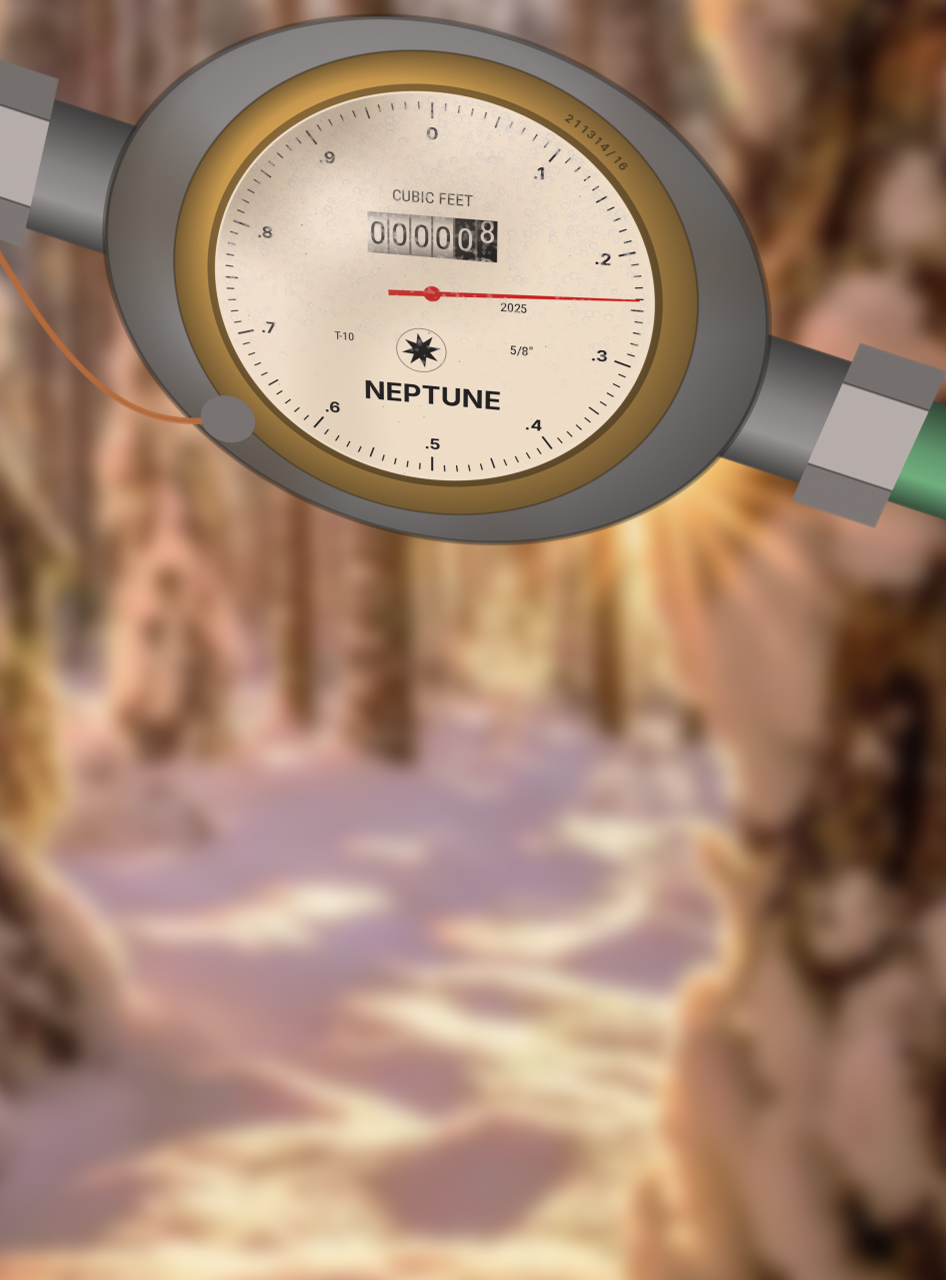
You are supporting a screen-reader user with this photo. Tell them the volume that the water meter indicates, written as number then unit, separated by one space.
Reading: 8.24 ft³
